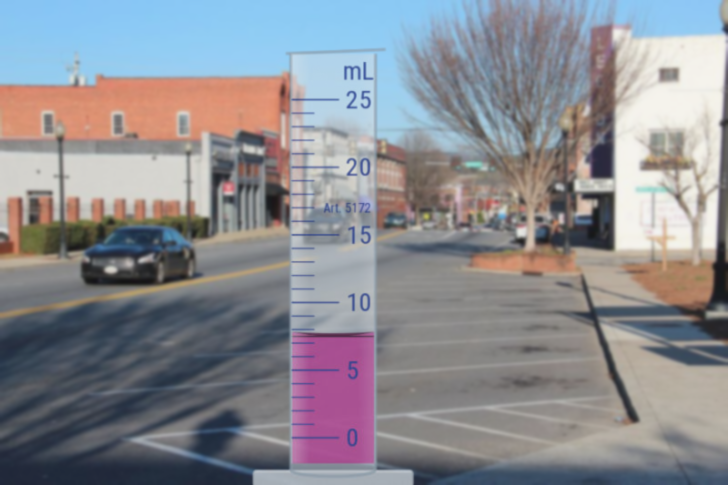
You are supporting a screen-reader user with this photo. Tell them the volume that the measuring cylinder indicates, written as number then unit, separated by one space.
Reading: 7.5 mL
